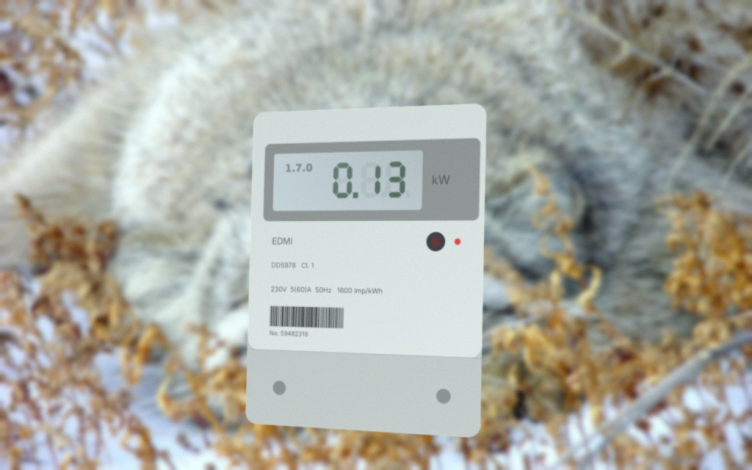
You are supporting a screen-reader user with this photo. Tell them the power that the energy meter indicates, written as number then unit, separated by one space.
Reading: 0.13 kW
